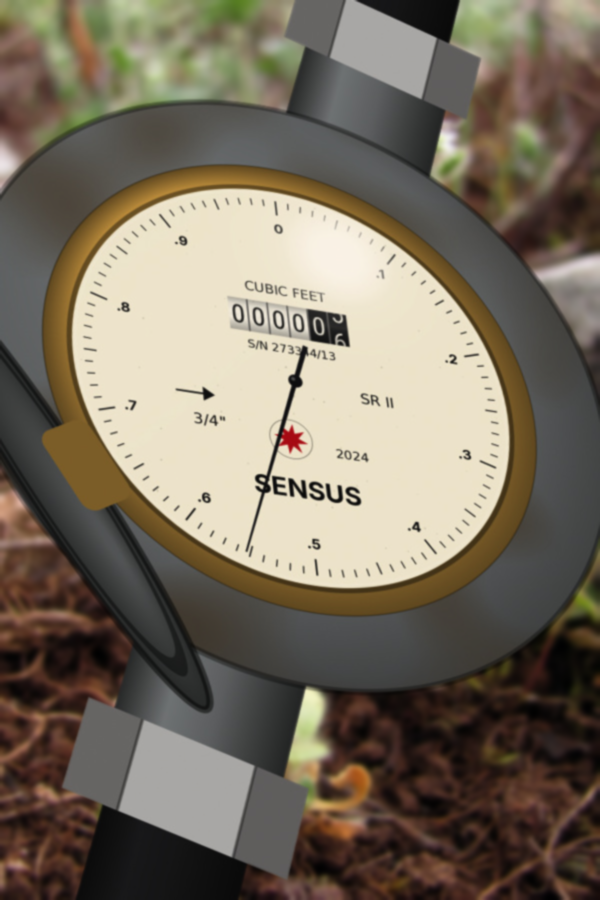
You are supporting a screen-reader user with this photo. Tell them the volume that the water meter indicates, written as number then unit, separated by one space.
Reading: 5.55 ft³
